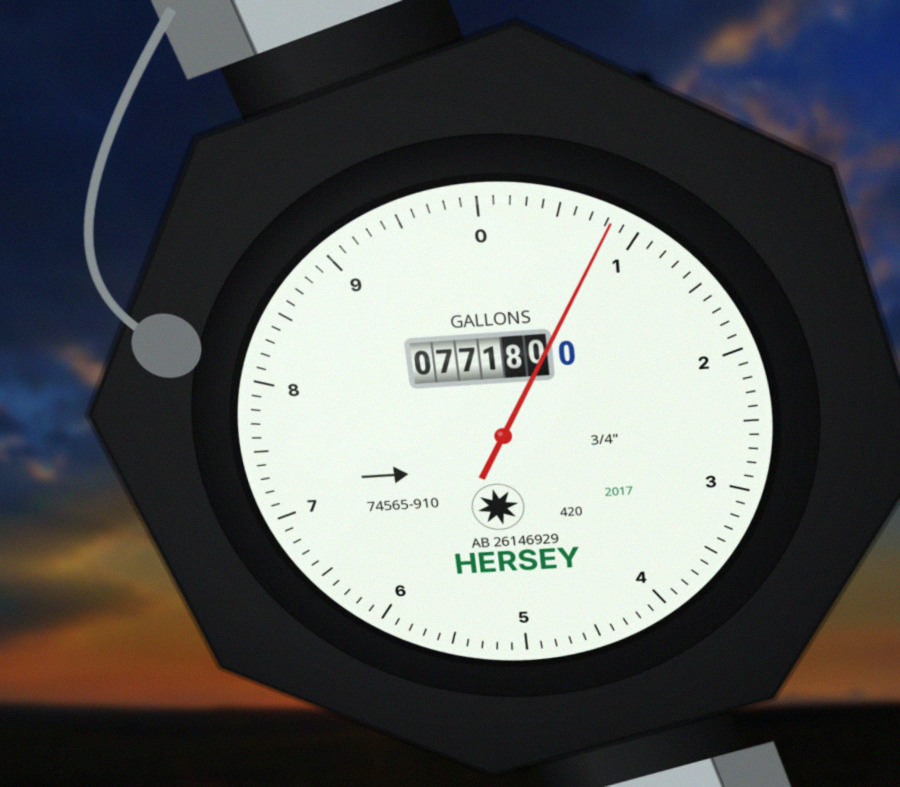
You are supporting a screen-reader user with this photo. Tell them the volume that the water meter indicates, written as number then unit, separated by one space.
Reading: 771800.8 gal
